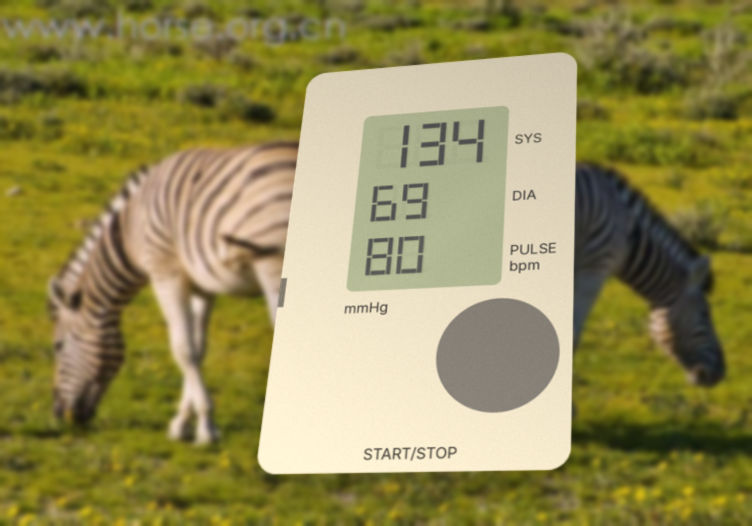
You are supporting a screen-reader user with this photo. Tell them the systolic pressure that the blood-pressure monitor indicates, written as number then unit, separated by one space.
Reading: 134 mmHg
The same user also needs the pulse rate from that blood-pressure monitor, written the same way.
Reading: 80 bpm
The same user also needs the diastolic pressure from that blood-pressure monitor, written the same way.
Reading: 69 mmHg
